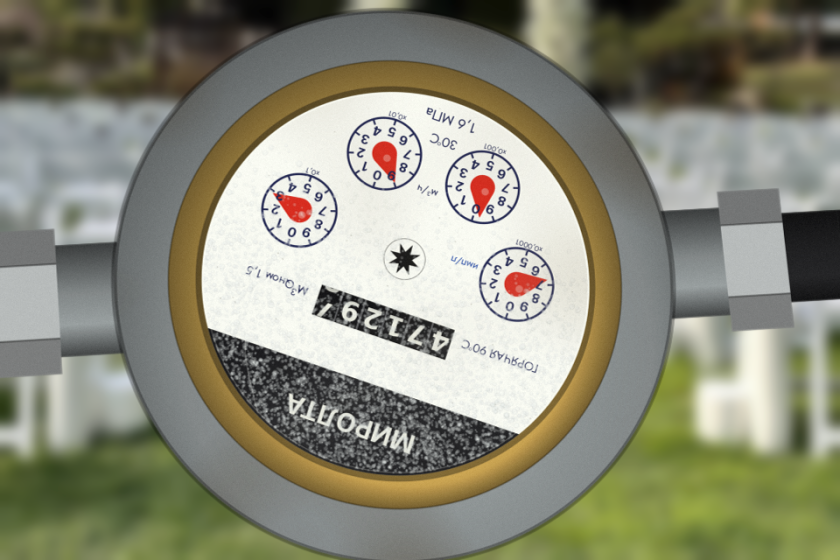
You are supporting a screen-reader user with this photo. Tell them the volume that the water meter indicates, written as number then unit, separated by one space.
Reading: 471297.2896 m³
